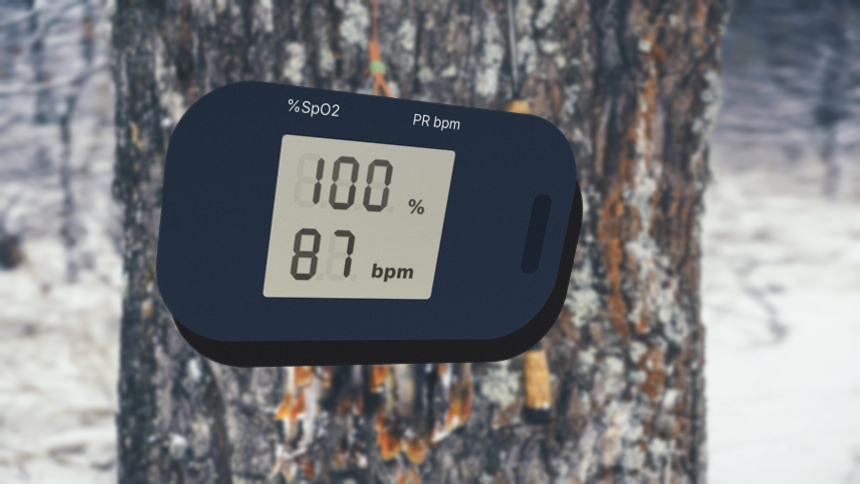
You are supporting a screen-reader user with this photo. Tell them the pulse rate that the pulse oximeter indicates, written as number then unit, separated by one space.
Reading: 87 bpm
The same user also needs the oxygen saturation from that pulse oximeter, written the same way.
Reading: 100 %
